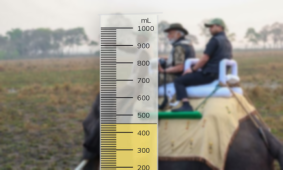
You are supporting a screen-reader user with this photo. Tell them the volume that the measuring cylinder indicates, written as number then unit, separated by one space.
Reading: 450 mL
